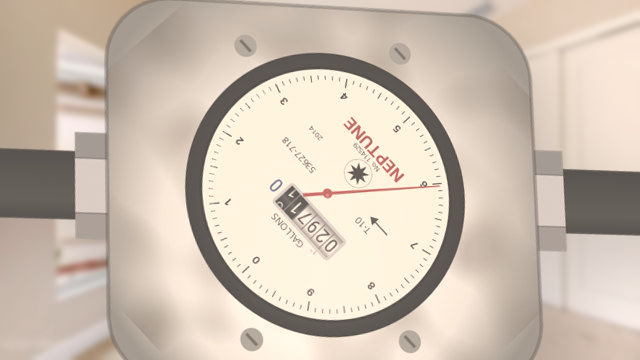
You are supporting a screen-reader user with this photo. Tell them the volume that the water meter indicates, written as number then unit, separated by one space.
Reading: 297106.0 gal
